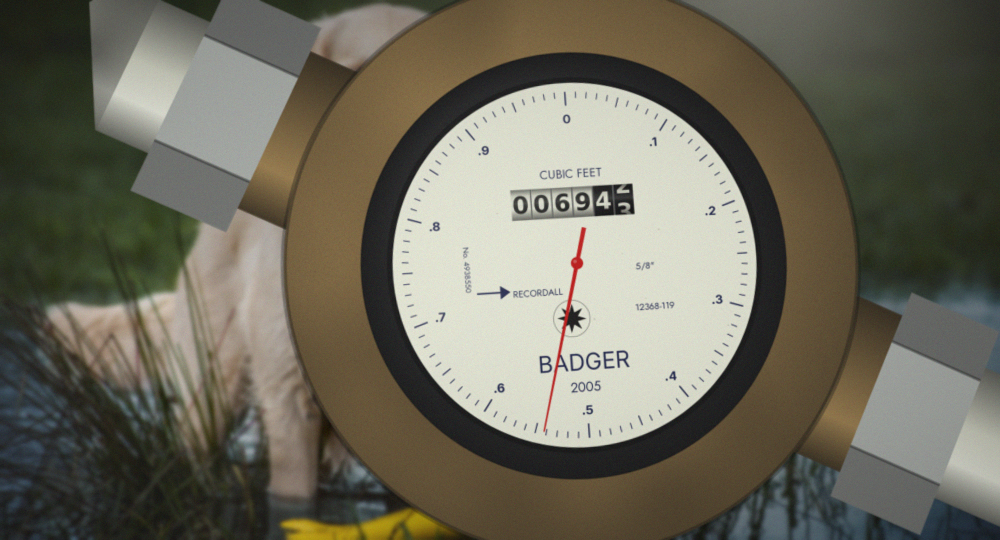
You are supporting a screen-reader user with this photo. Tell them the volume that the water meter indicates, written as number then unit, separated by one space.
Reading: 6942.54 ft³
